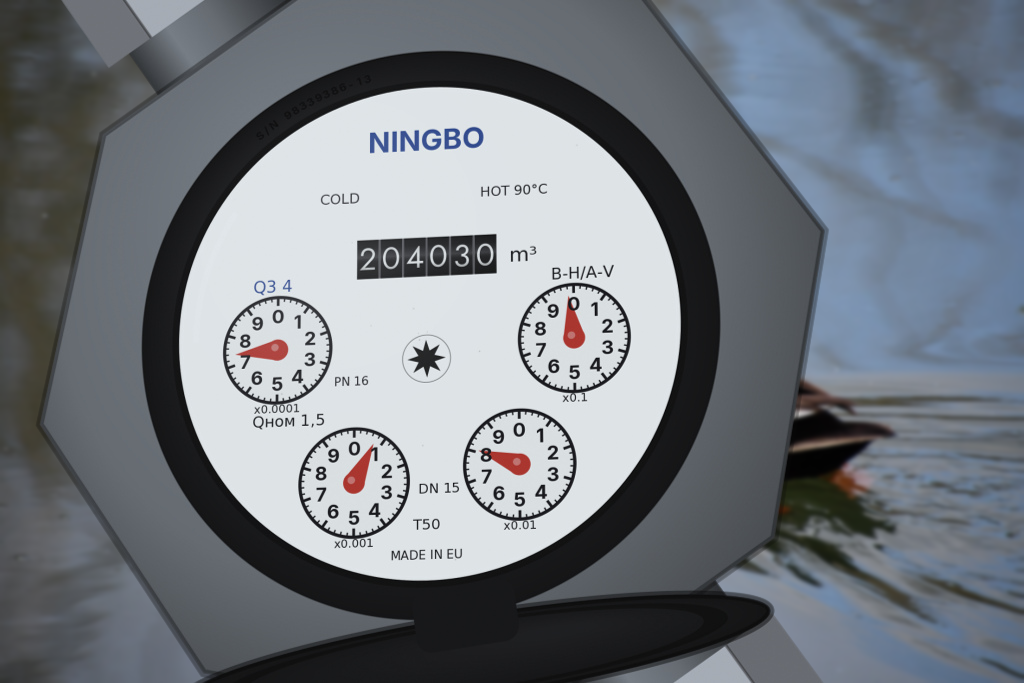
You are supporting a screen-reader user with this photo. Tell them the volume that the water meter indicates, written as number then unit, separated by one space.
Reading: 204029.9807 m³
